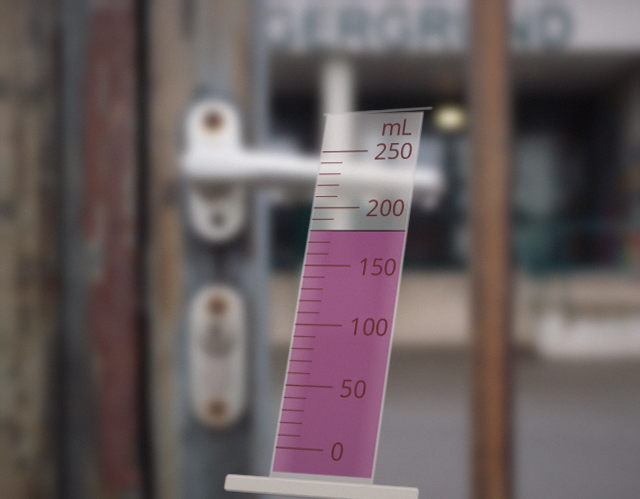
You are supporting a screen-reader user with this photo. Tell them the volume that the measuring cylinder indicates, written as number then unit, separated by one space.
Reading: 180 mL
